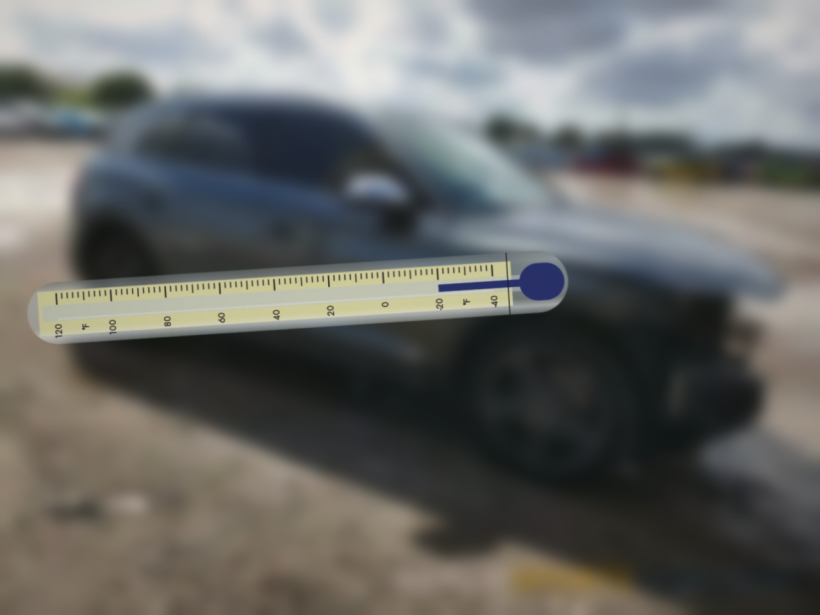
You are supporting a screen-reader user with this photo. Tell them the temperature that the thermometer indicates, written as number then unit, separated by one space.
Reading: -20 °F
